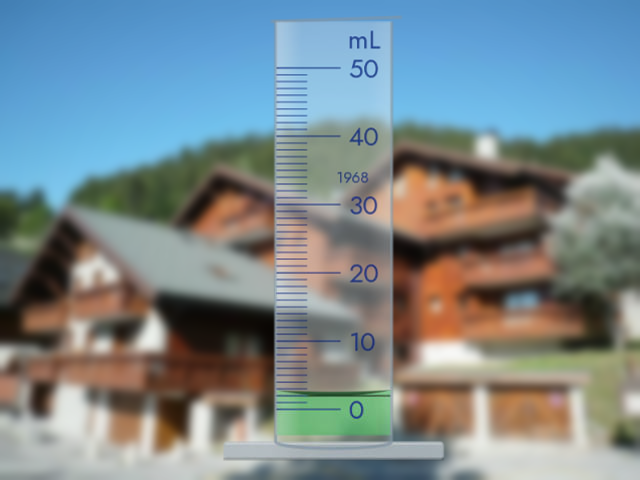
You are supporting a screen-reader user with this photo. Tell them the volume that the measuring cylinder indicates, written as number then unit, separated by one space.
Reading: 2 mL
